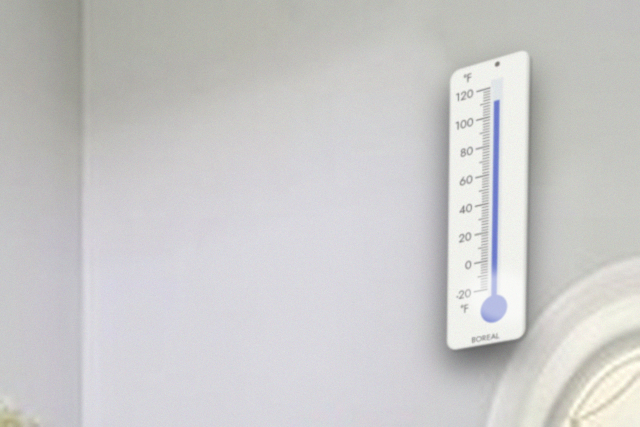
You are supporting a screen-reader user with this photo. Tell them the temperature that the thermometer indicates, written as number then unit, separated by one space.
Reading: 110 °F
